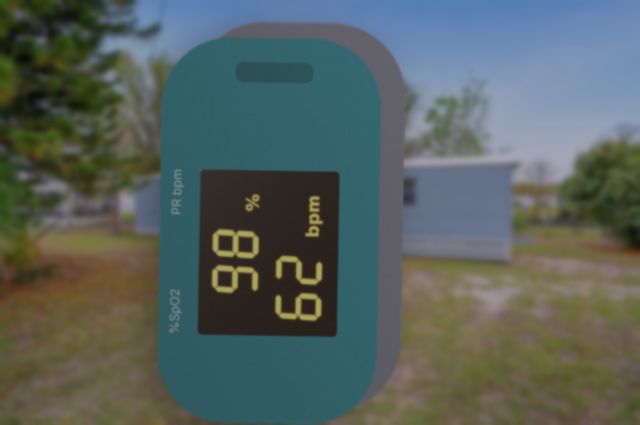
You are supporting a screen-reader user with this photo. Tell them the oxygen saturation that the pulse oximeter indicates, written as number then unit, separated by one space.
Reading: 98 %
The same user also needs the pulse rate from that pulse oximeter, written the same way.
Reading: 62 bpm
